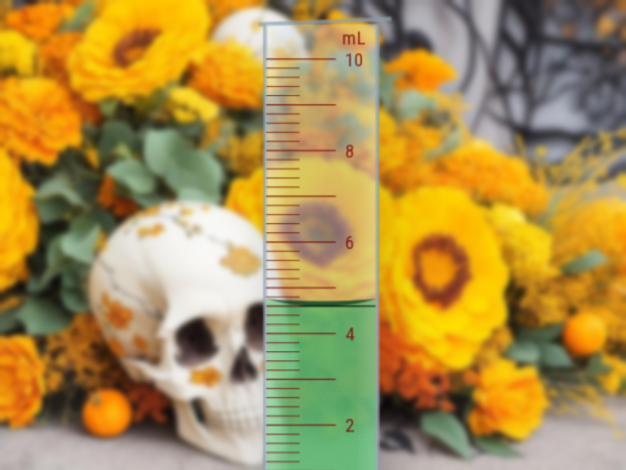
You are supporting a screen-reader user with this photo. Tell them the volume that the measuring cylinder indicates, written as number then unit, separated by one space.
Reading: 4.6 mL
